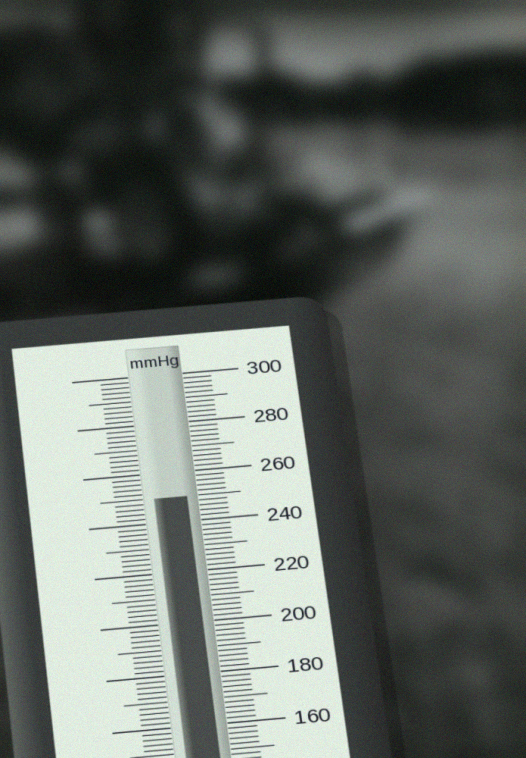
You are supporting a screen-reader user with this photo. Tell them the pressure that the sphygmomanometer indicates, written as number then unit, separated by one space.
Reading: 250 mmHg
